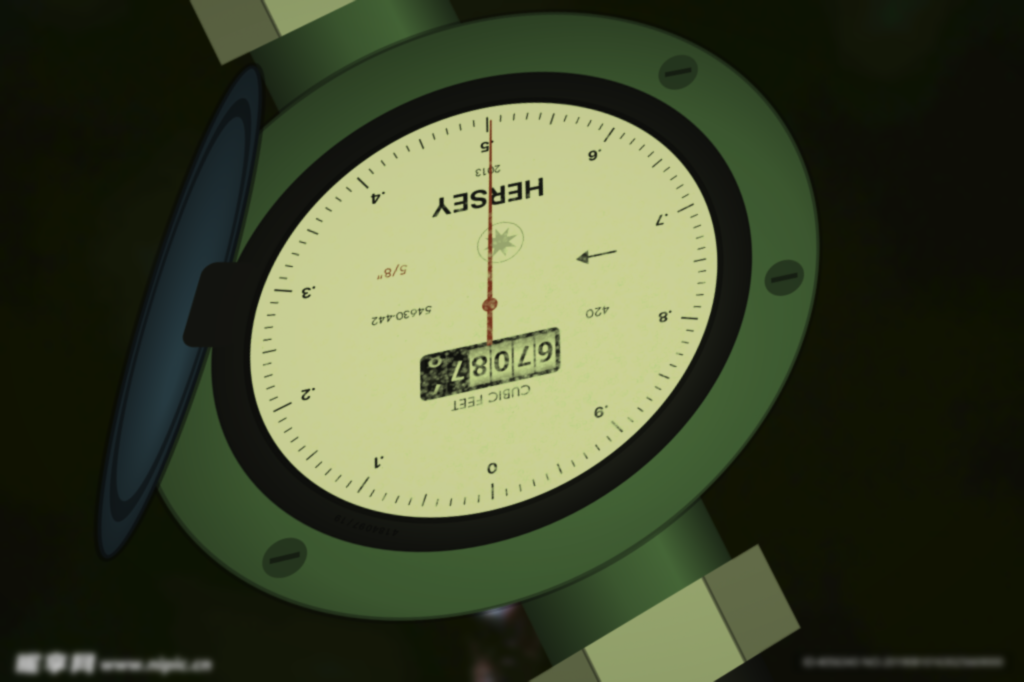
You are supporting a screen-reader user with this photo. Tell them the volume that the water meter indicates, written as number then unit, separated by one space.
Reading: 670877.50 ft³
